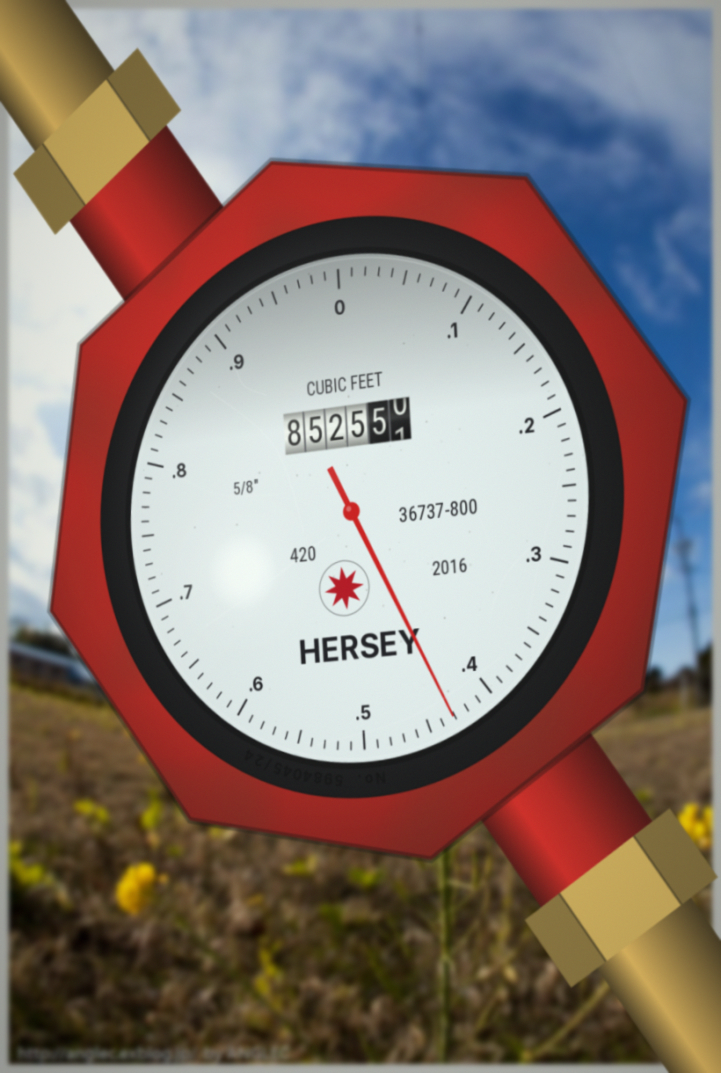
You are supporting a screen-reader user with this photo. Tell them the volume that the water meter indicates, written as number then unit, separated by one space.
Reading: 852550.43 ft³
